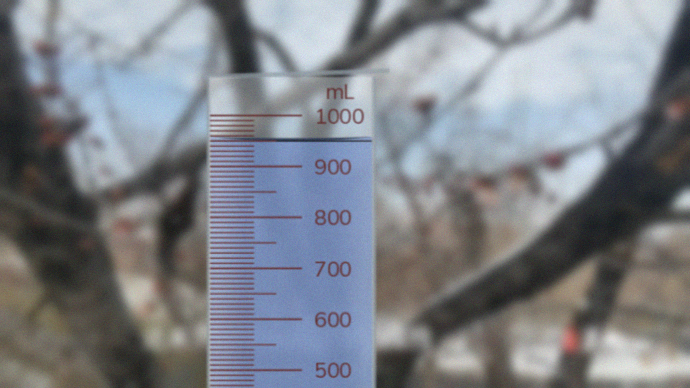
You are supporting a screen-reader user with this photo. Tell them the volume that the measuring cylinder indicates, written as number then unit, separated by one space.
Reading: 950 mL
